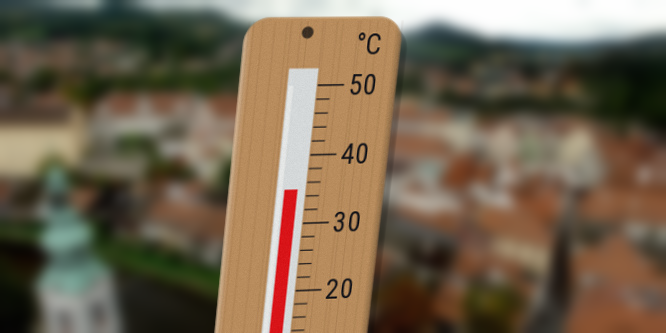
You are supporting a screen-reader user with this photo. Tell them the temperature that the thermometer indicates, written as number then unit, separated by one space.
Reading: 35 °C
